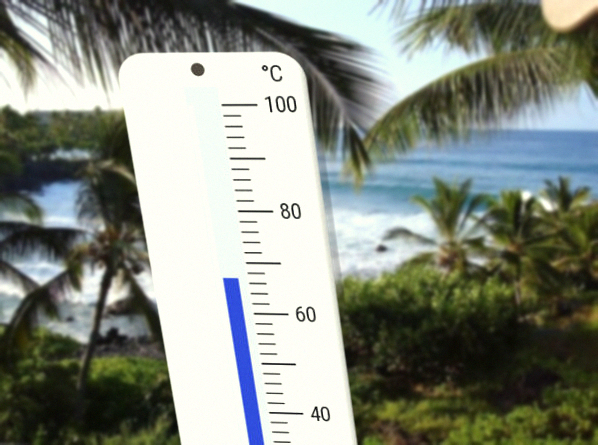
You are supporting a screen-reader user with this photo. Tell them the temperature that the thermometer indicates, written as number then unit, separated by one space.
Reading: 67 °C
